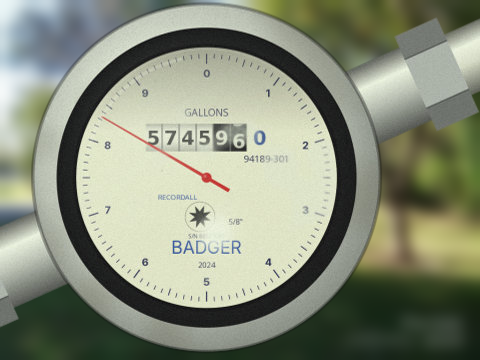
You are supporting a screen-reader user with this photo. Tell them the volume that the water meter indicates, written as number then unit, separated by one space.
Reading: 5745958.3 gal
